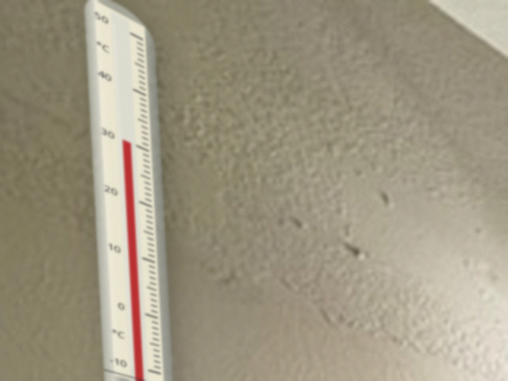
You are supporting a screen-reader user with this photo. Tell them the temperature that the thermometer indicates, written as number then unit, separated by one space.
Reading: 30 °C
